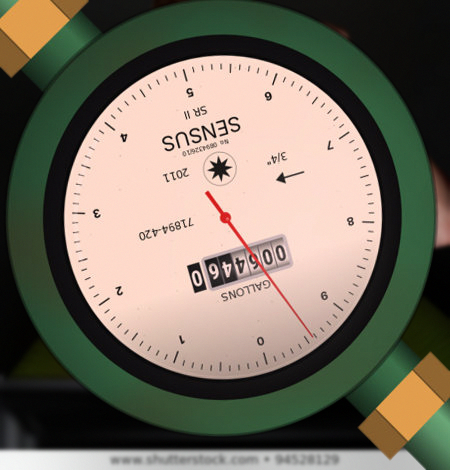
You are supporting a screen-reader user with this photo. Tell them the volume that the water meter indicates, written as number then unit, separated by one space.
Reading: 64459.4 gal
